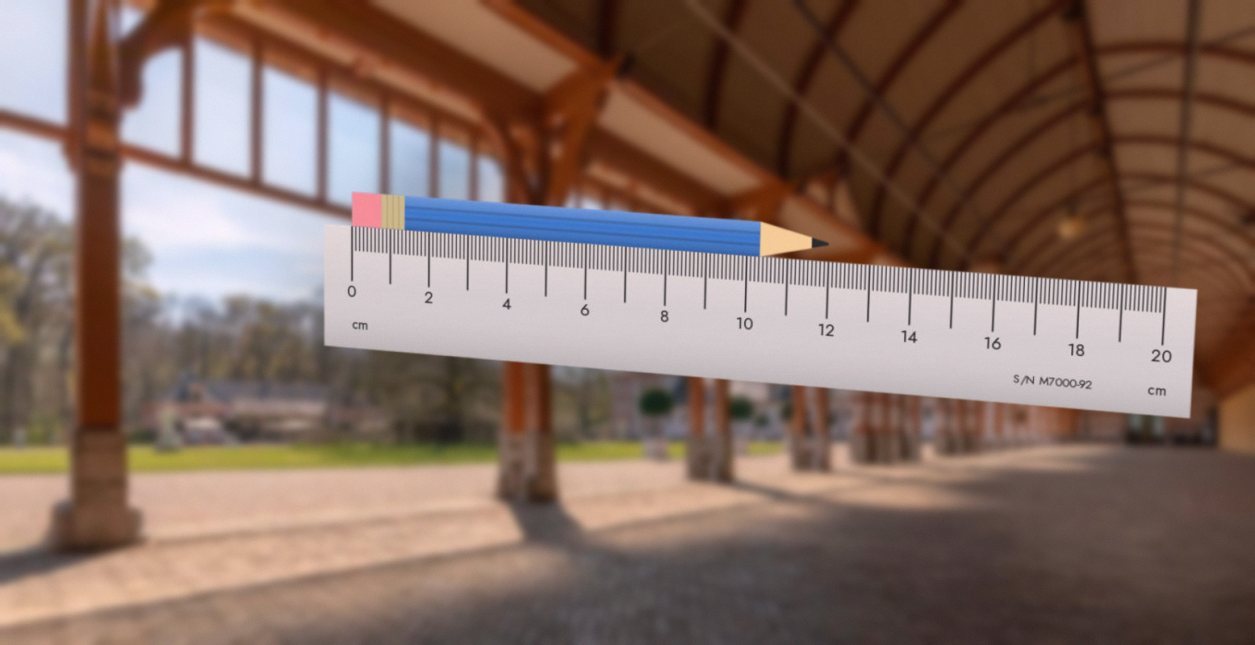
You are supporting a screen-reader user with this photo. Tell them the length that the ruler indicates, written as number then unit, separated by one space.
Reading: 12 cm
